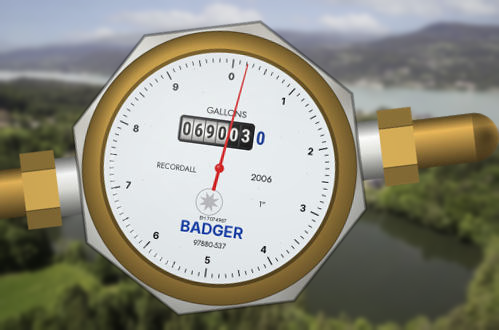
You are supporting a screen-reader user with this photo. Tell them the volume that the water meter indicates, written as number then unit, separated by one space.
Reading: 690030.2 gal
